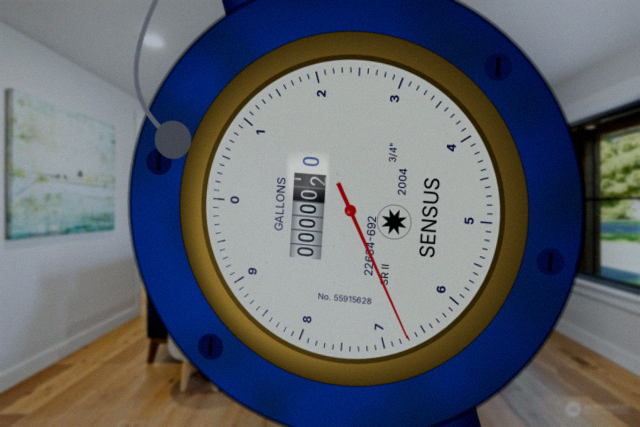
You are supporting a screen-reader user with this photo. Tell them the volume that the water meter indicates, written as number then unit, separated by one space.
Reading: 16.7 gal
